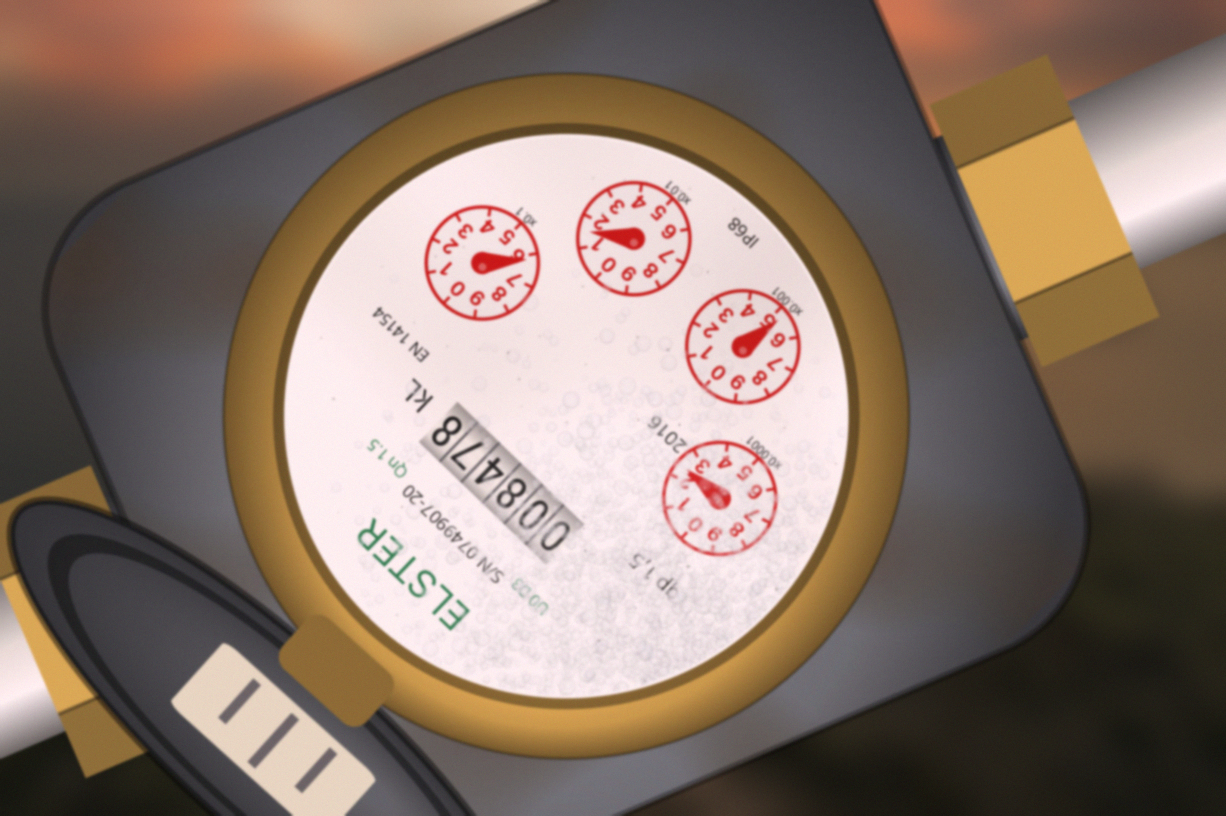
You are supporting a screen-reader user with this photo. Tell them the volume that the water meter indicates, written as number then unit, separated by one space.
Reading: 8478.6152 kL
